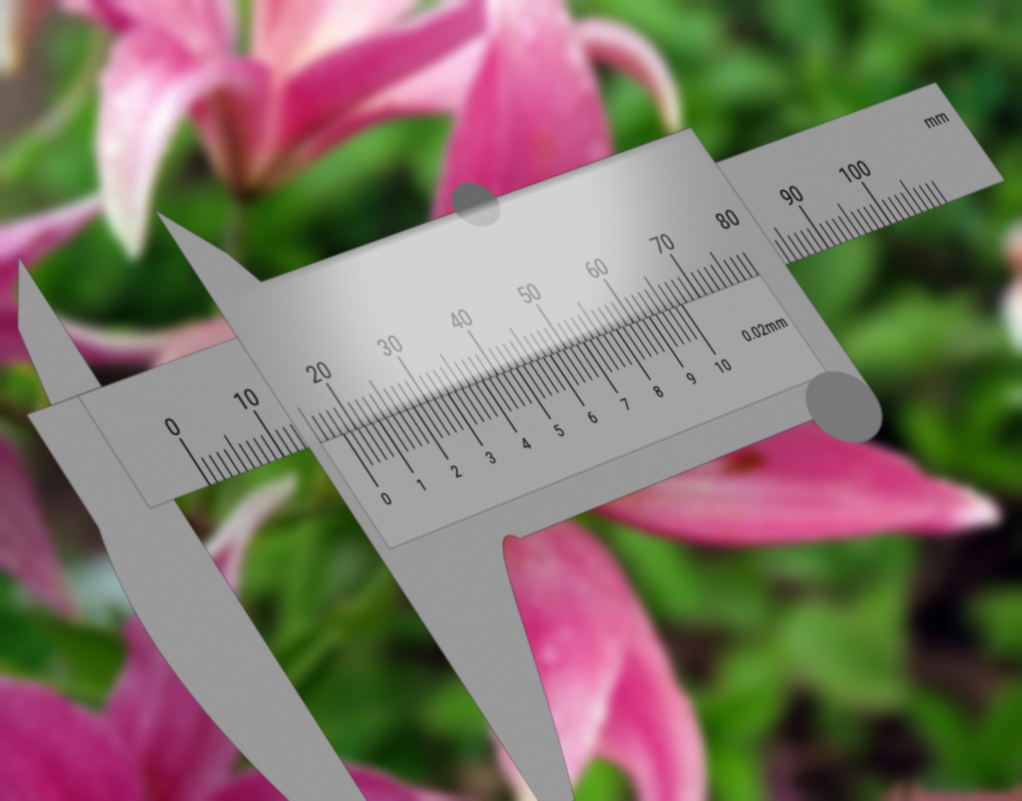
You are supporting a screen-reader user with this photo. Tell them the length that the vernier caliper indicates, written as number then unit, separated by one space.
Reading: 18.2 mm
